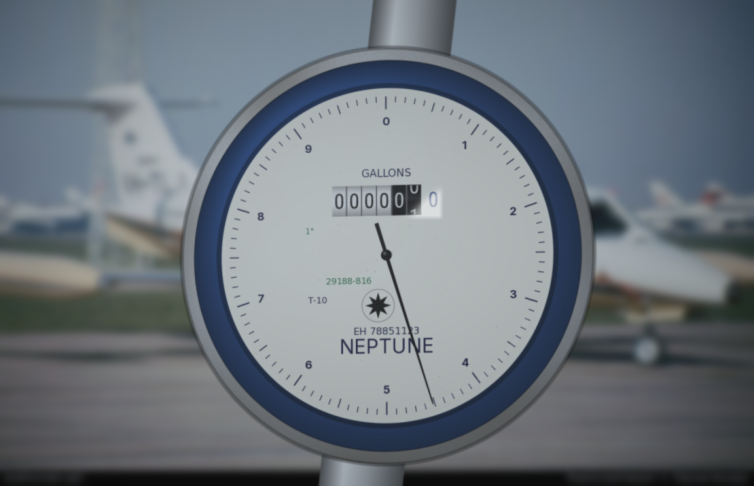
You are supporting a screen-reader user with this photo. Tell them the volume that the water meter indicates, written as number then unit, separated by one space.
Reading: 4.5 gal
